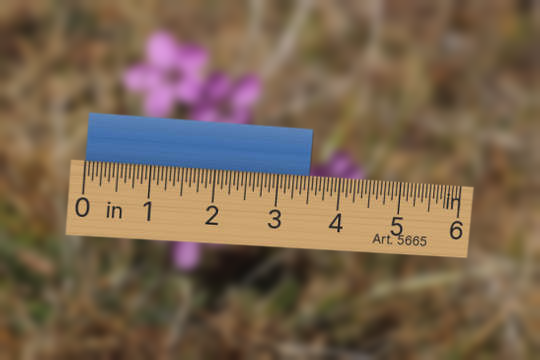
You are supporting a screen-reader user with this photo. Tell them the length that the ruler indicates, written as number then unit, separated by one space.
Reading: 3.5 in
